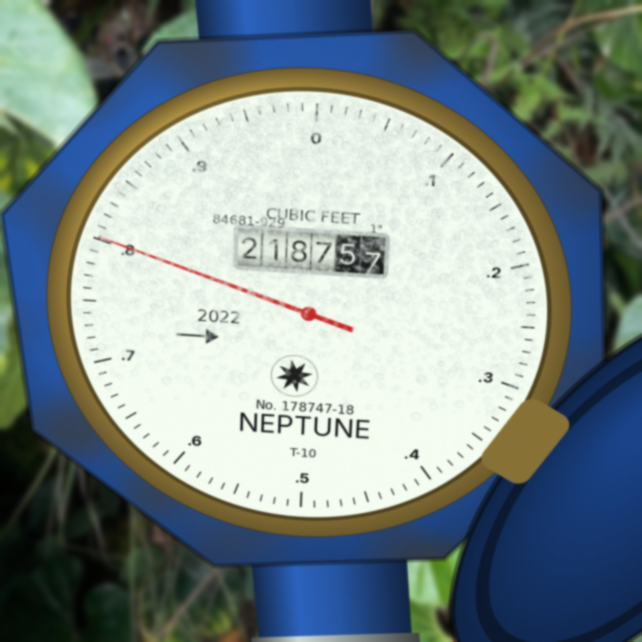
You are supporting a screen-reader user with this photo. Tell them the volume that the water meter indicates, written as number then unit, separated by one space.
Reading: 218756.80 ft³
